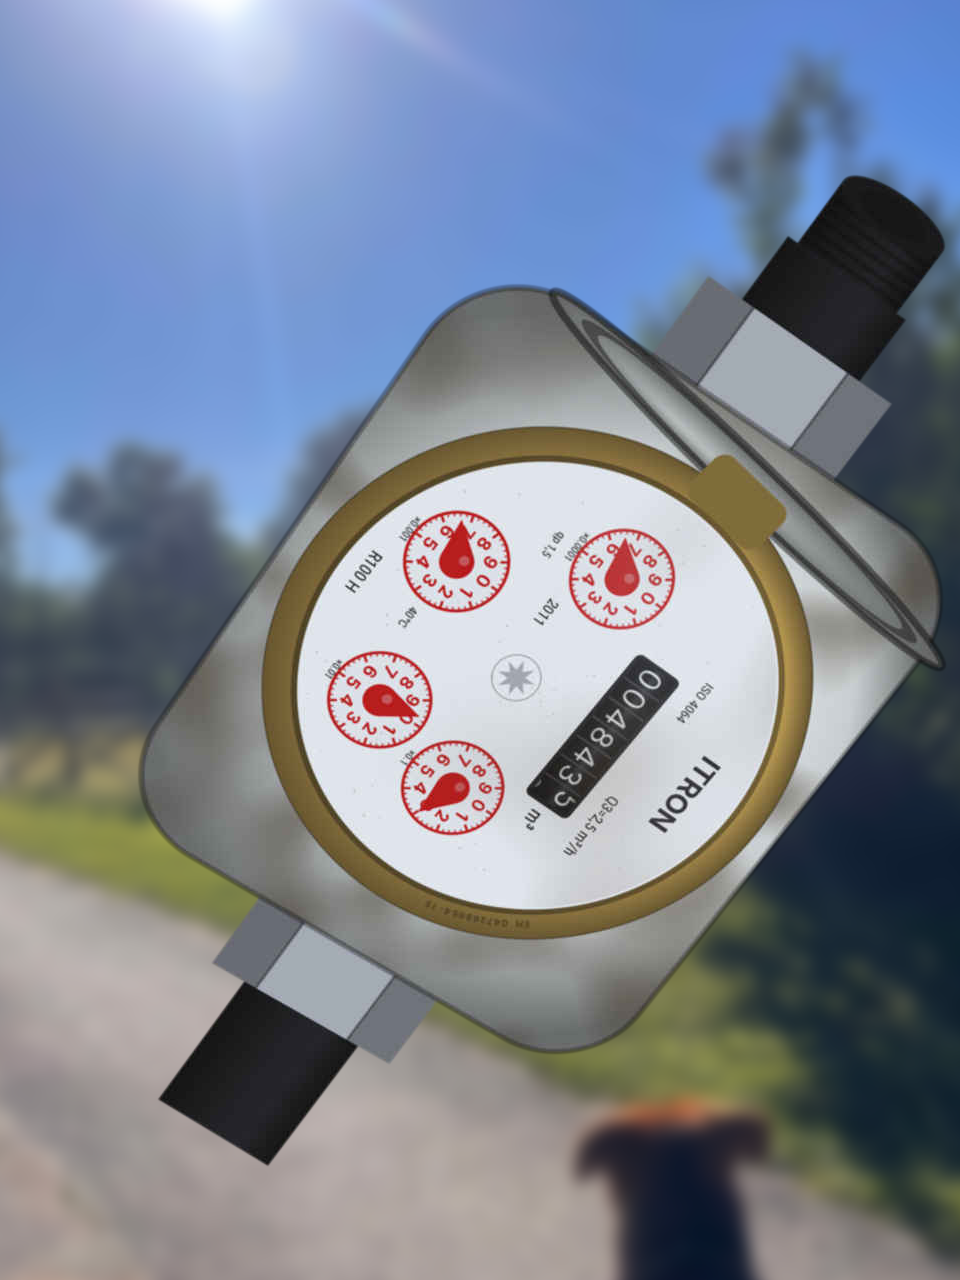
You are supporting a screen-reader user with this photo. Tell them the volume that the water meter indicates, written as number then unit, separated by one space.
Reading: 48435.2966 m³
